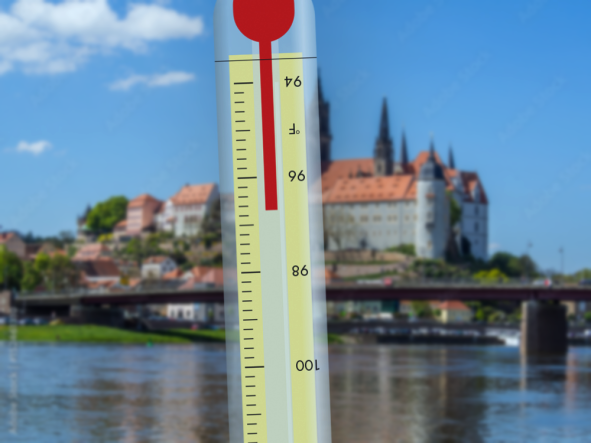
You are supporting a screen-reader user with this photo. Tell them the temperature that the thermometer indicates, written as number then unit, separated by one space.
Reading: 96.7 °F
